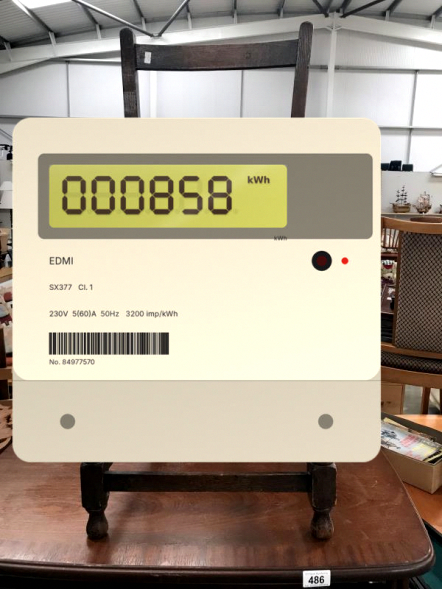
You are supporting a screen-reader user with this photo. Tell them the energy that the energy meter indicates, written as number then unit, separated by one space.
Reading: 858 kWh
